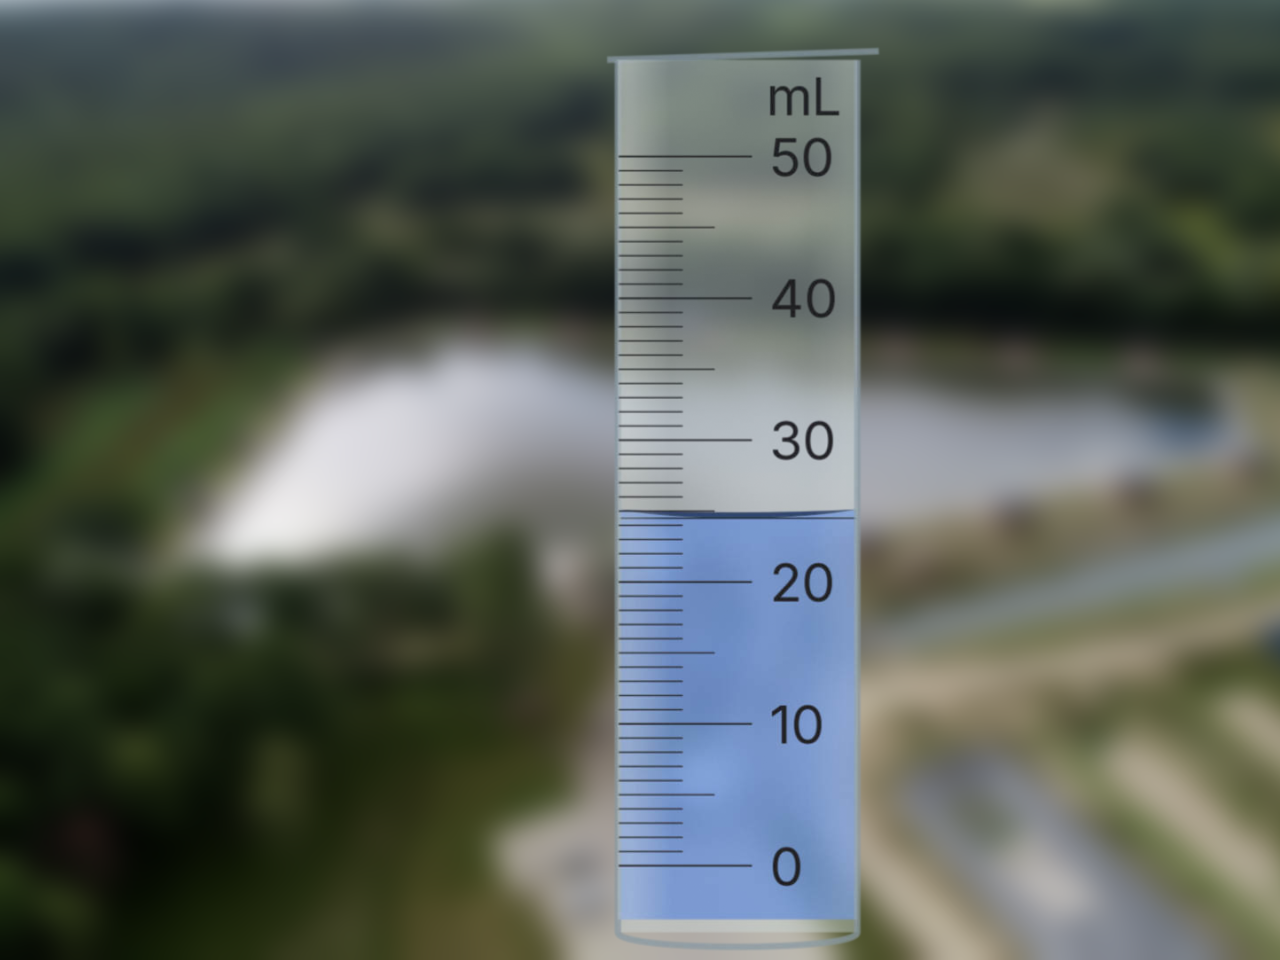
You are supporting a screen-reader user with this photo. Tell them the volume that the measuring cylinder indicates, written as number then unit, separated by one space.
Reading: 24.5 mL
